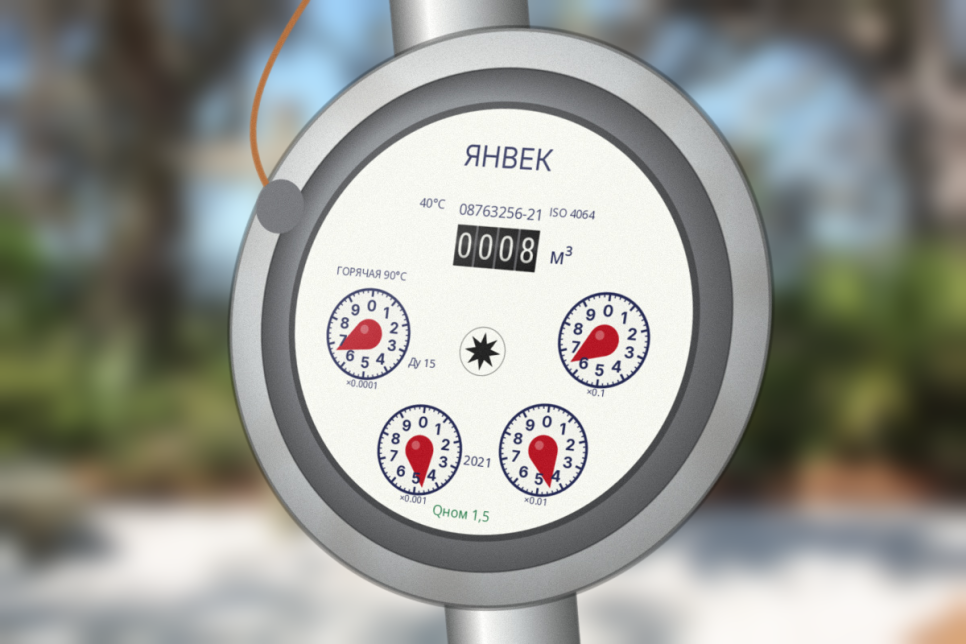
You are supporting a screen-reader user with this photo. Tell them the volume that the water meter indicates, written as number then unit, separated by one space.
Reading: 8.6446 m³
